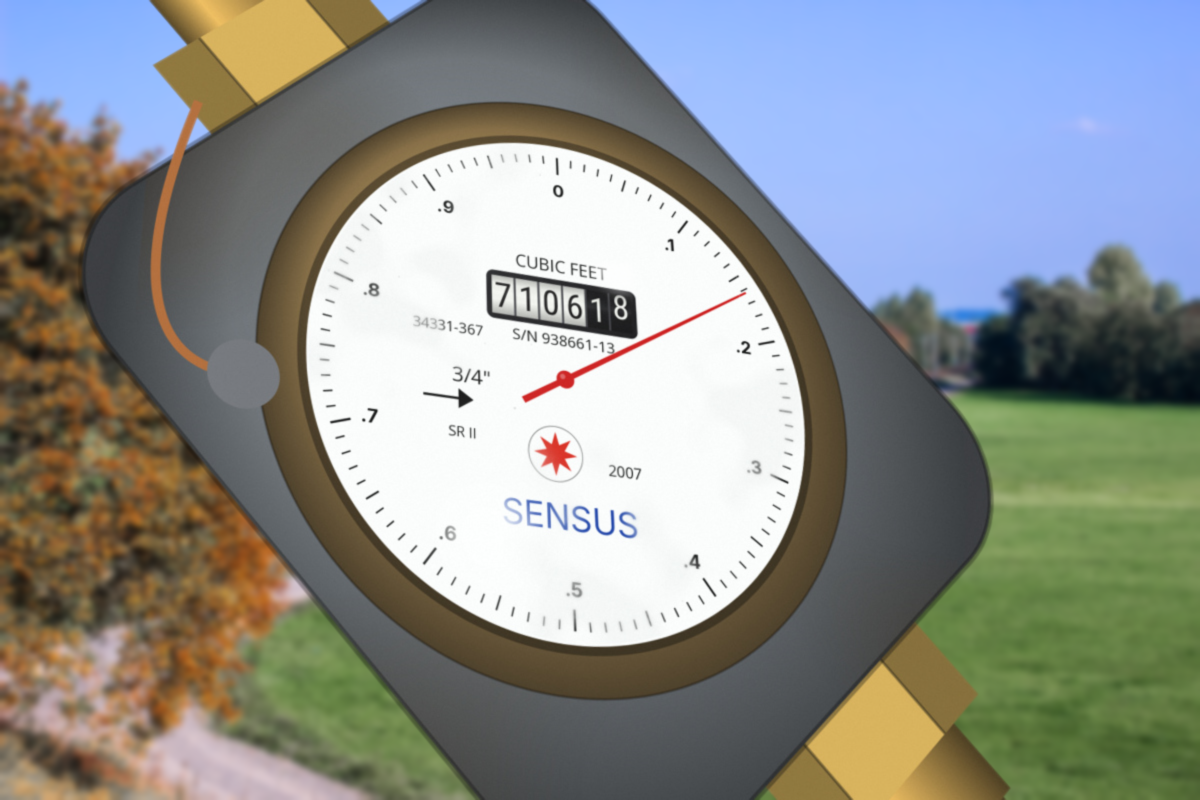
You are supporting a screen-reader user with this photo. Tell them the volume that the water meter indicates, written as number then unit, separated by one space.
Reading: 710618.16 ft³
